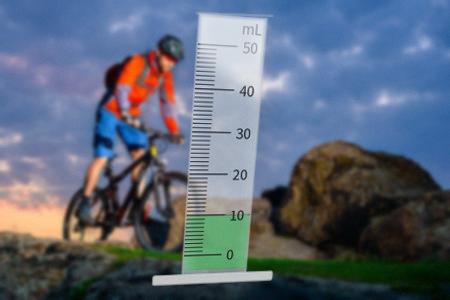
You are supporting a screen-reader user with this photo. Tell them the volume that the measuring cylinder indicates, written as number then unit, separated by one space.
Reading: 10 mL
